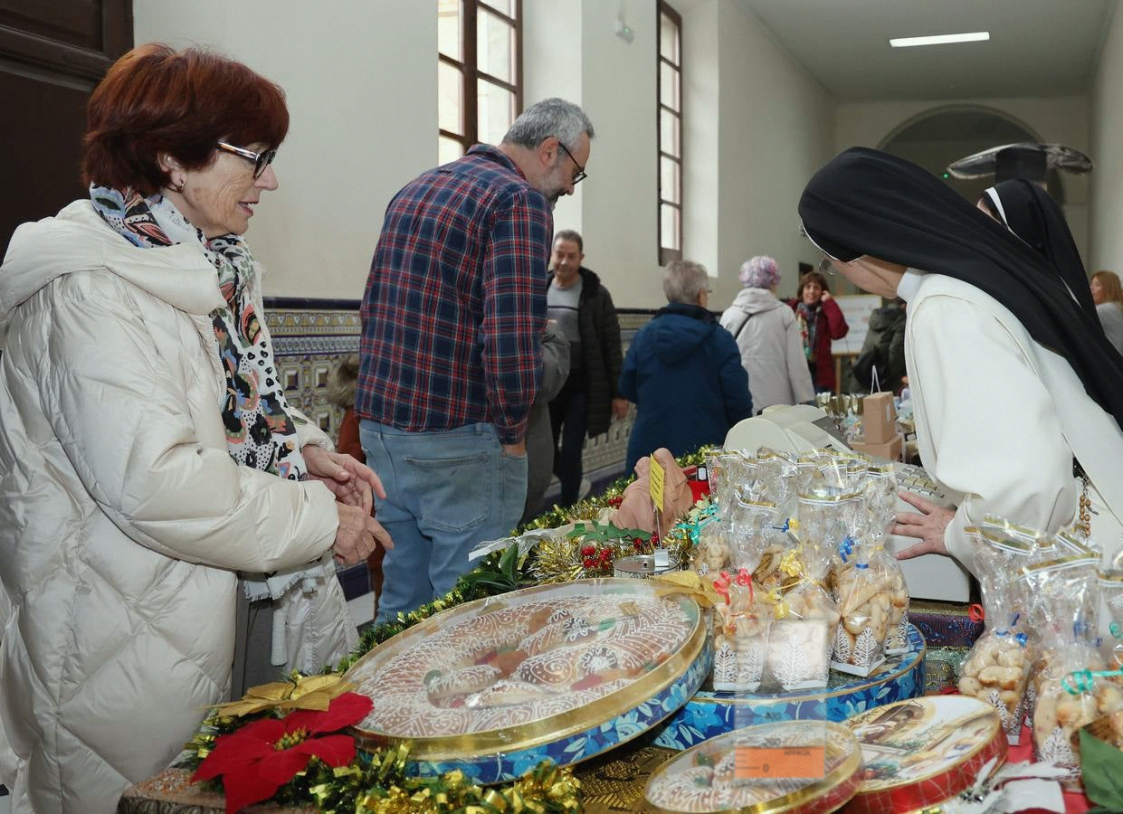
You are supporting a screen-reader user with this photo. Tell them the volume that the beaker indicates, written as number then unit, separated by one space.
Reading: 150 mL
